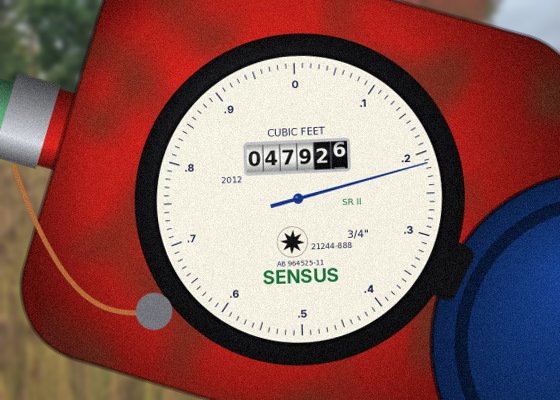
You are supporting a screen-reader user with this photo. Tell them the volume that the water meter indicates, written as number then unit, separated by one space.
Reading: 47926.21 ft³
